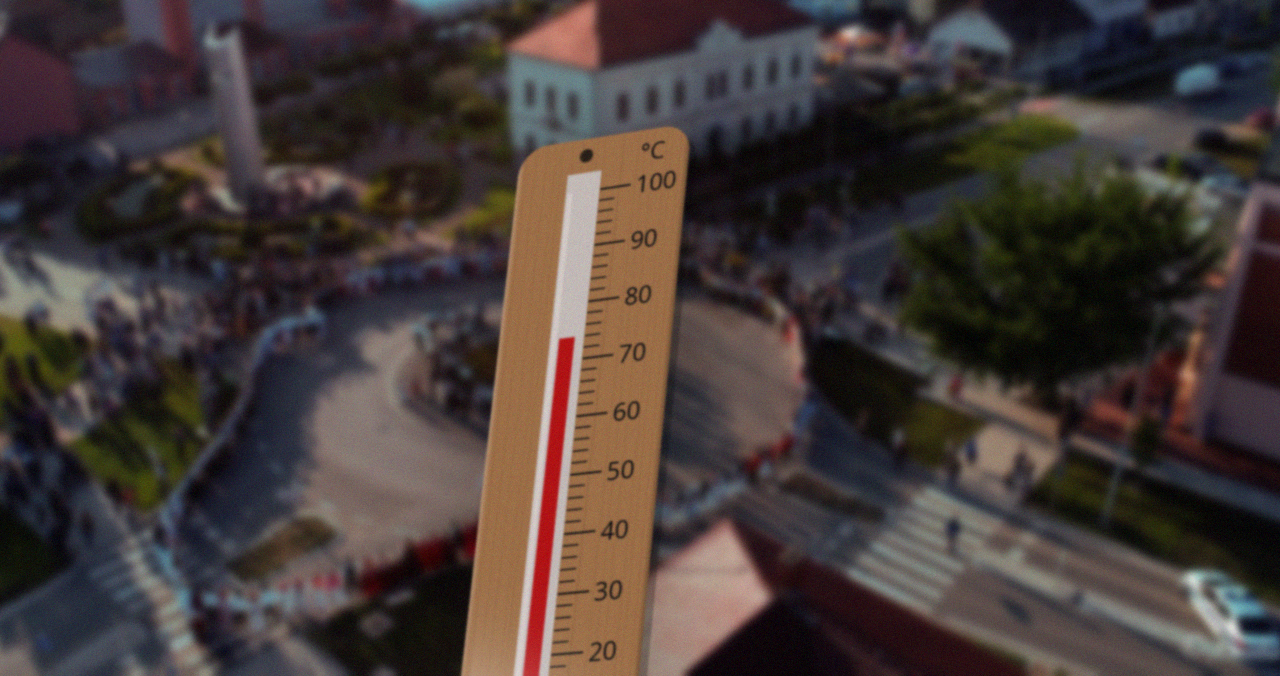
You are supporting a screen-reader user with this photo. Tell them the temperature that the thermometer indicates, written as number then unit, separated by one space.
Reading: 74 °C
